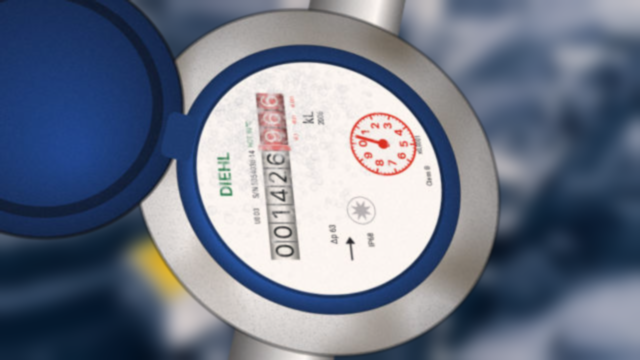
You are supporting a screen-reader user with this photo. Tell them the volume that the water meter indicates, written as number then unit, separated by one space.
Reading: 1426.9660 kL
